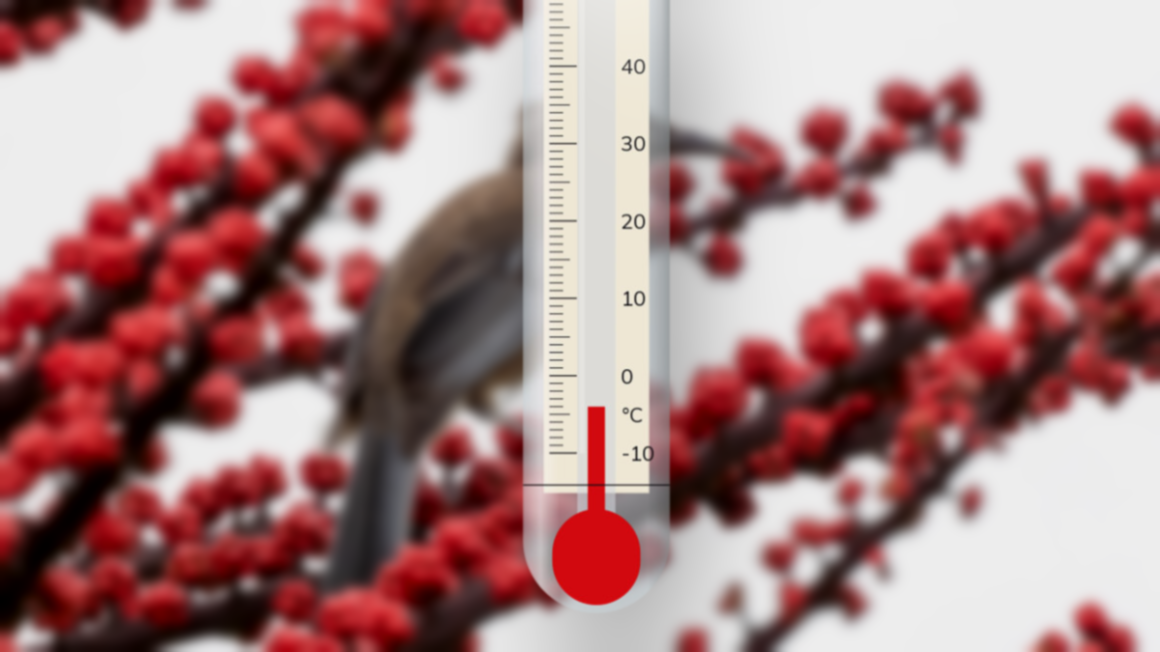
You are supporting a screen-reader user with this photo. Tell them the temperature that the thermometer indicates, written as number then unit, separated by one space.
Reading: -4 °C
